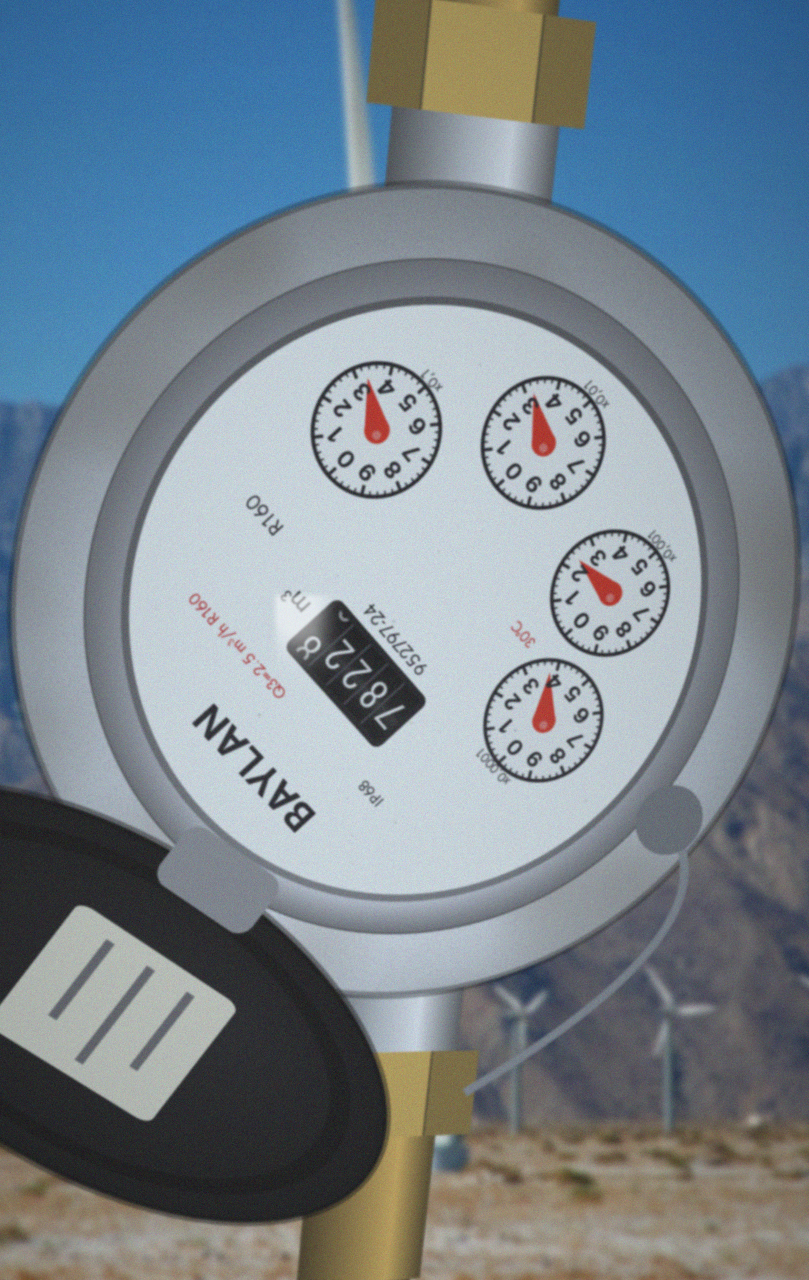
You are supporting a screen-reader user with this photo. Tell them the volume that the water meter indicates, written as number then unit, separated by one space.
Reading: 78228.3323 m³
